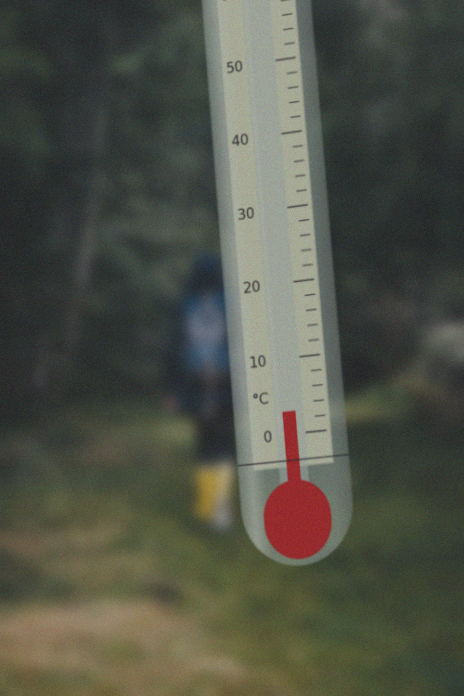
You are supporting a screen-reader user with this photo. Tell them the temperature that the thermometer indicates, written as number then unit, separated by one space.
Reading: 3 °C
